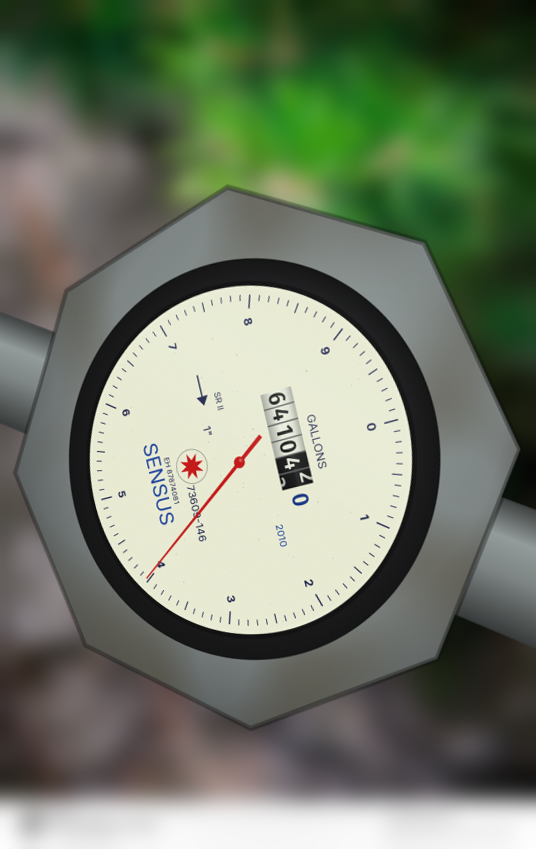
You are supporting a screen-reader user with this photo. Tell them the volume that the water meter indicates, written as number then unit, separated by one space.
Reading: 6410424.0 gal
